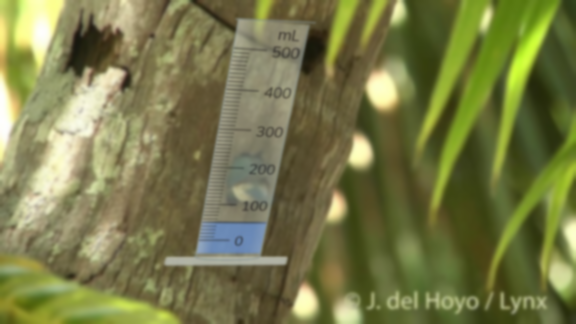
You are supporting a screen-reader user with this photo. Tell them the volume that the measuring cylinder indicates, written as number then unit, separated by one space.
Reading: 50 mL
